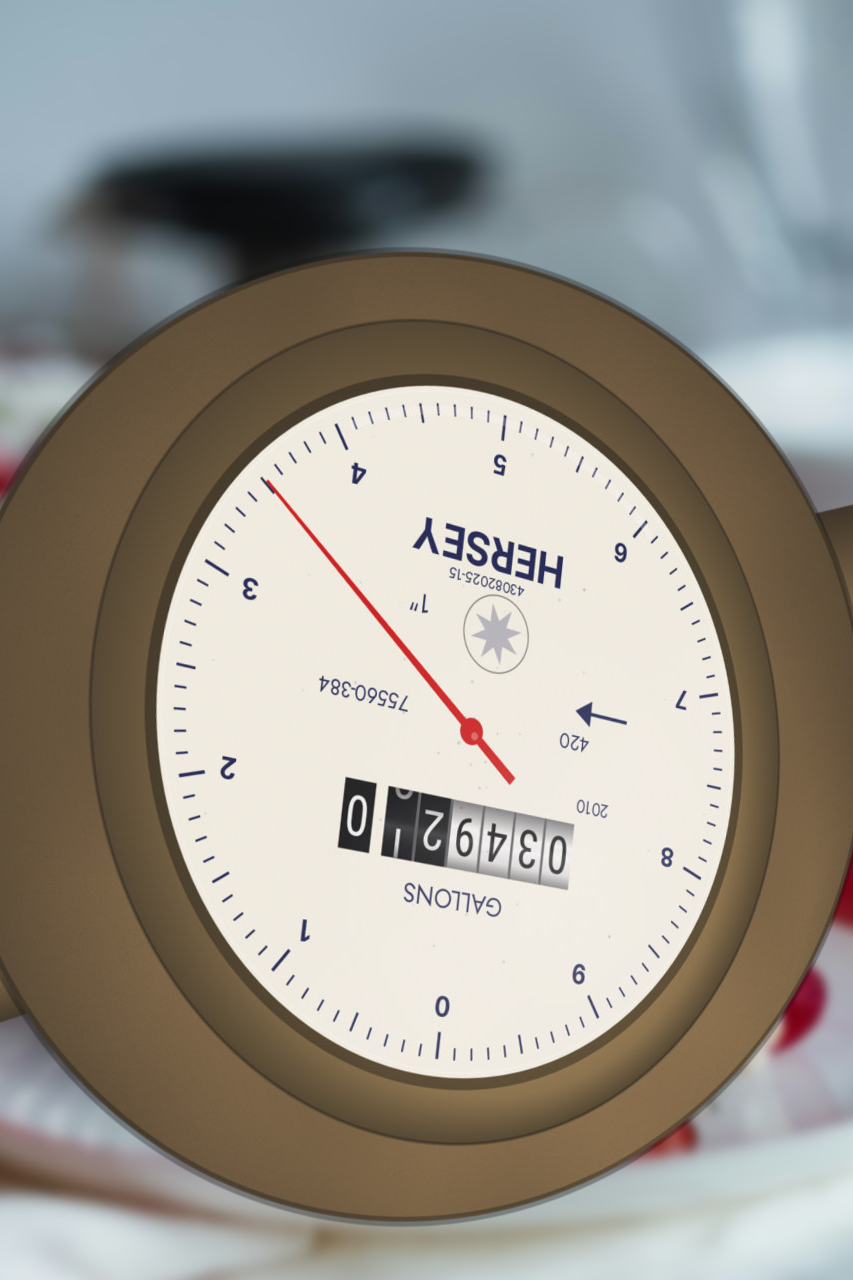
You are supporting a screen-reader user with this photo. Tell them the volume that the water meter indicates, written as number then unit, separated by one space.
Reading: 349213.5 gal
